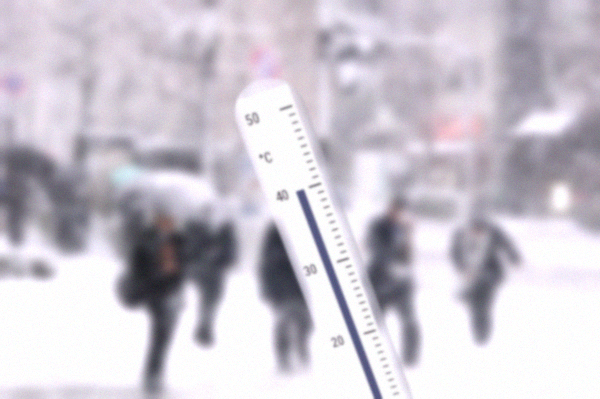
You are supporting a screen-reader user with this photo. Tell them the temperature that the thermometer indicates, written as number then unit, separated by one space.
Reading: 40 °C
